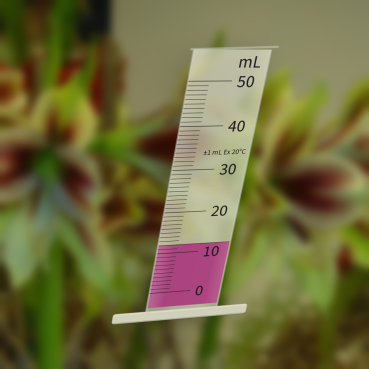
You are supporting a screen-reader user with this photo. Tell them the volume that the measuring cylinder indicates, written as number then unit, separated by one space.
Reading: 12 mL
